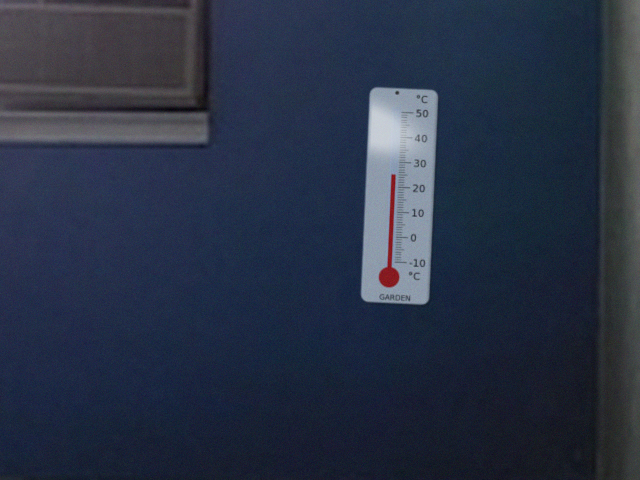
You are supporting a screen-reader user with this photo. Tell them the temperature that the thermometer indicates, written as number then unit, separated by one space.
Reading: 25 °C
